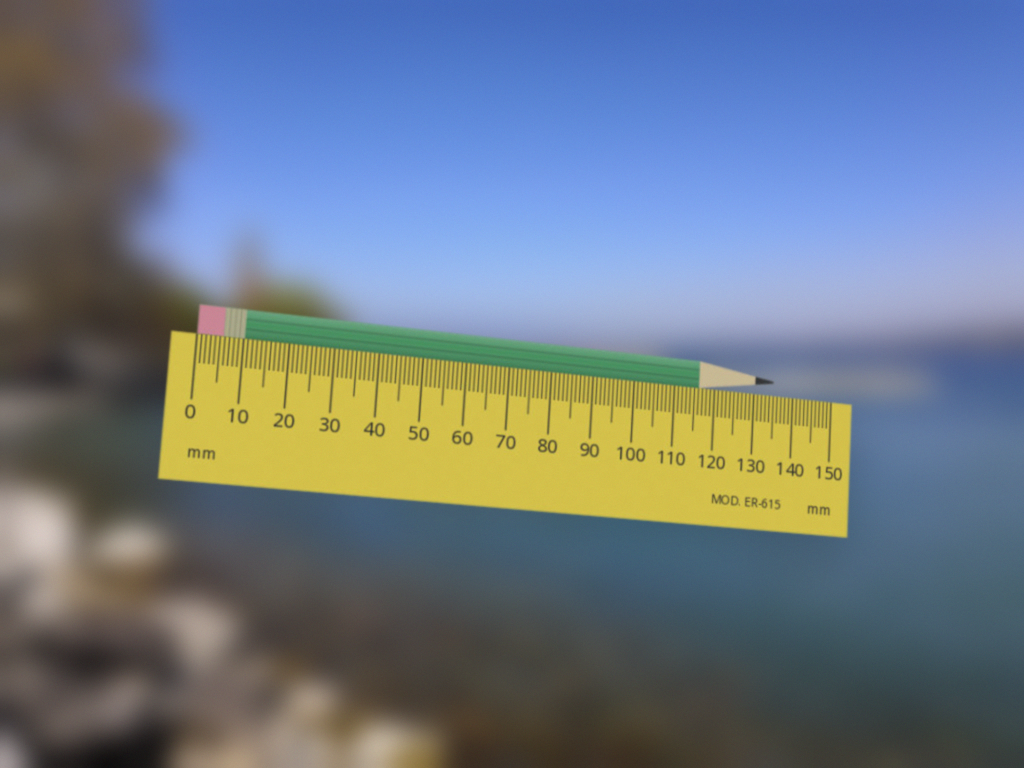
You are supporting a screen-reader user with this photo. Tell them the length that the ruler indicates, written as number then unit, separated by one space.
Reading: 135 mm
